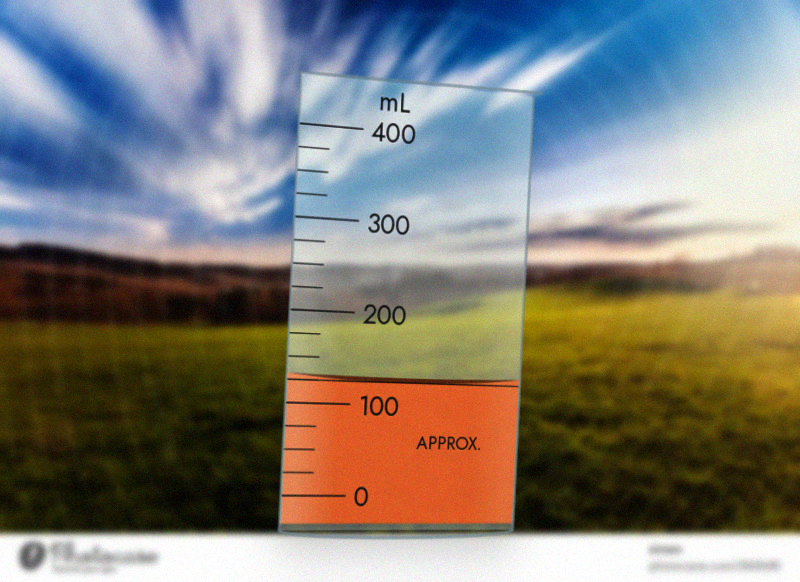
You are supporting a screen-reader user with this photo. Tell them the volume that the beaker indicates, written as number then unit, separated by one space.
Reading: 125 mL
